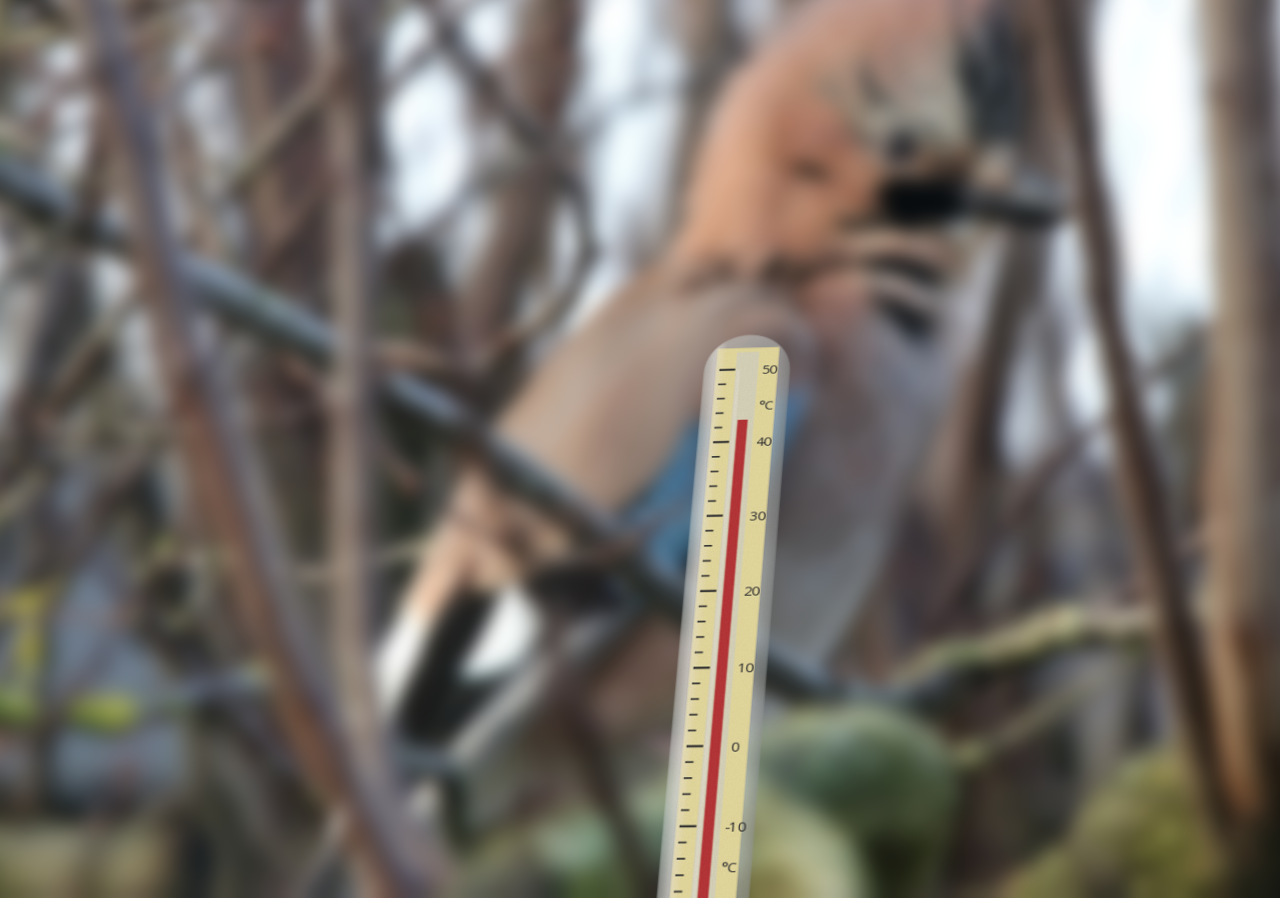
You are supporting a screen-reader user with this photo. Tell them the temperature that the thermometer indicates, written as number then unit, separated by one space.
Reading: 43 °C
